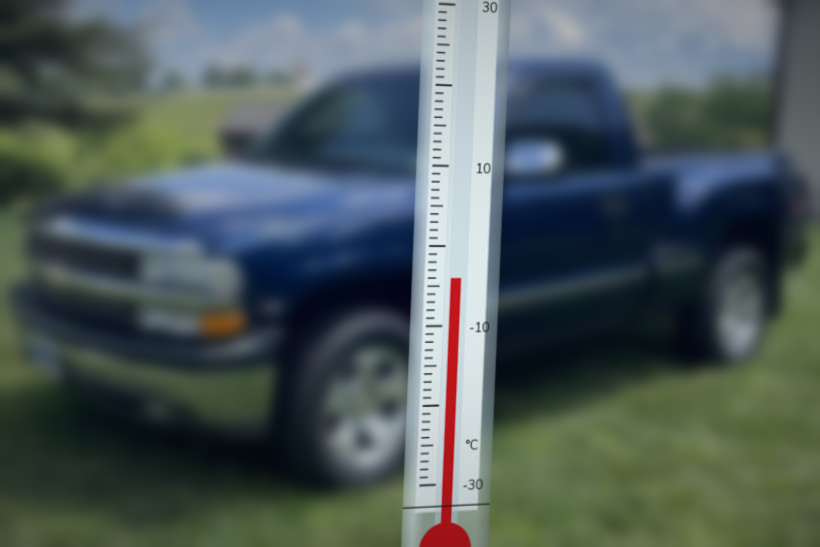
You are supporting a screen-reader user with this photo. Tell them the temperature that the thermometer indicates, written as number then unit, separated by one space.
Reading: -4 °C
